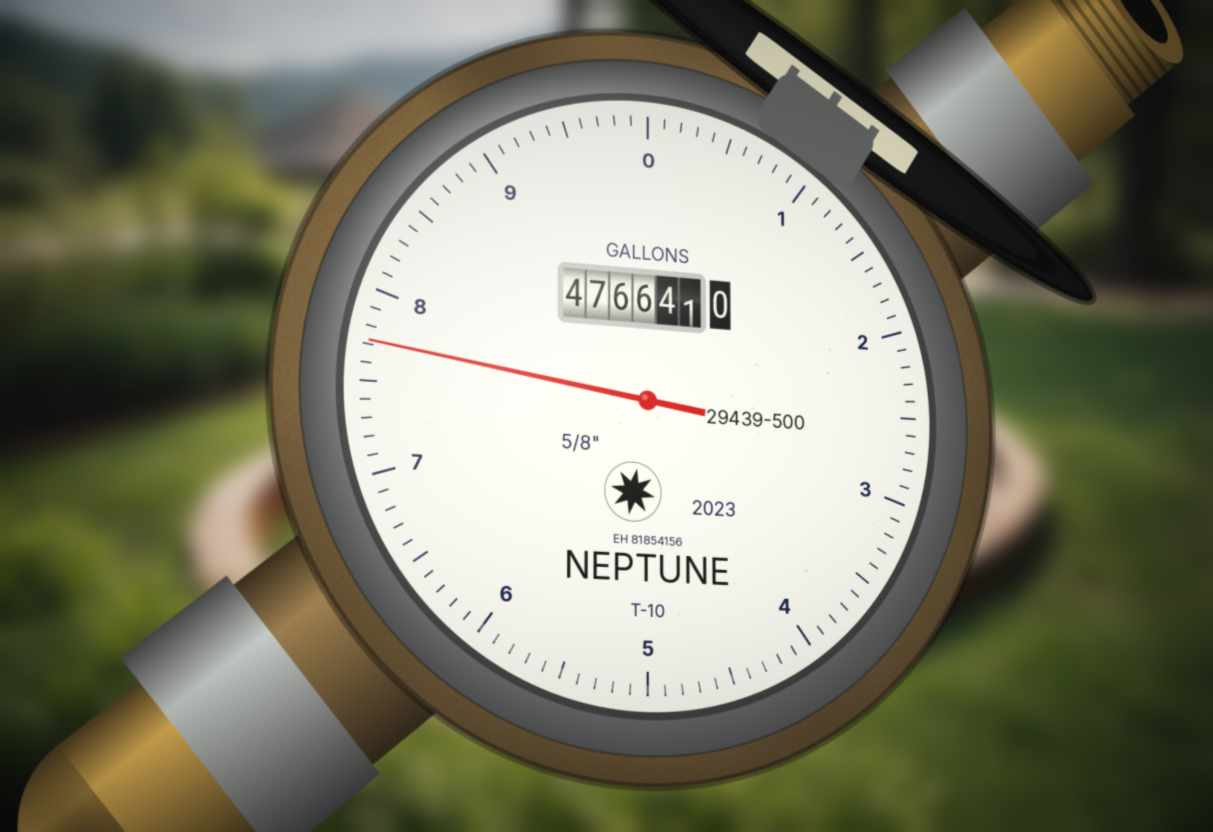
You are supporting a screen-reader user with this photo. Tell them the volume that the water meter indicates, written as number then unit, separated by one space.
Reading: 4766407.7 gal
